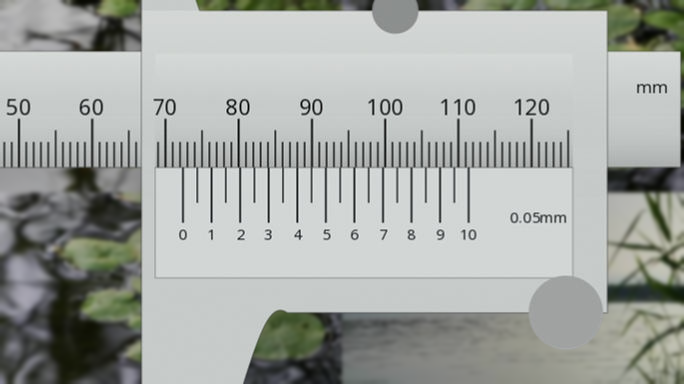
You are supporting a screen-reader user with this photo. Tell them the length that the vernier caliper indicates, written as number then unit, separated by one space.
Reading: 72.4 mm
